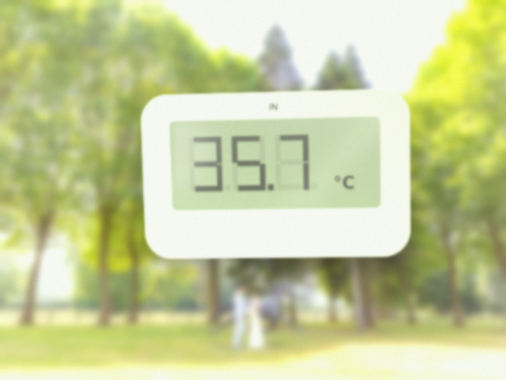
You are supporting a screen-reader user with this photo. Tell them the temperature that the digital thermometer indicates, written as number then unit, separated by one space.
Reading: 35.7 °C
